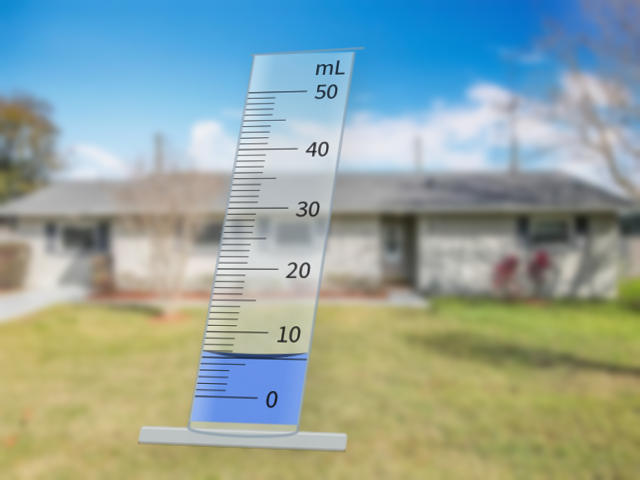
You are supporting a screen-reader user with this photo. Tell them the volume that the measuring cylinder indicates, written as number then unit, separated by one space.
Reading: 6 mL
